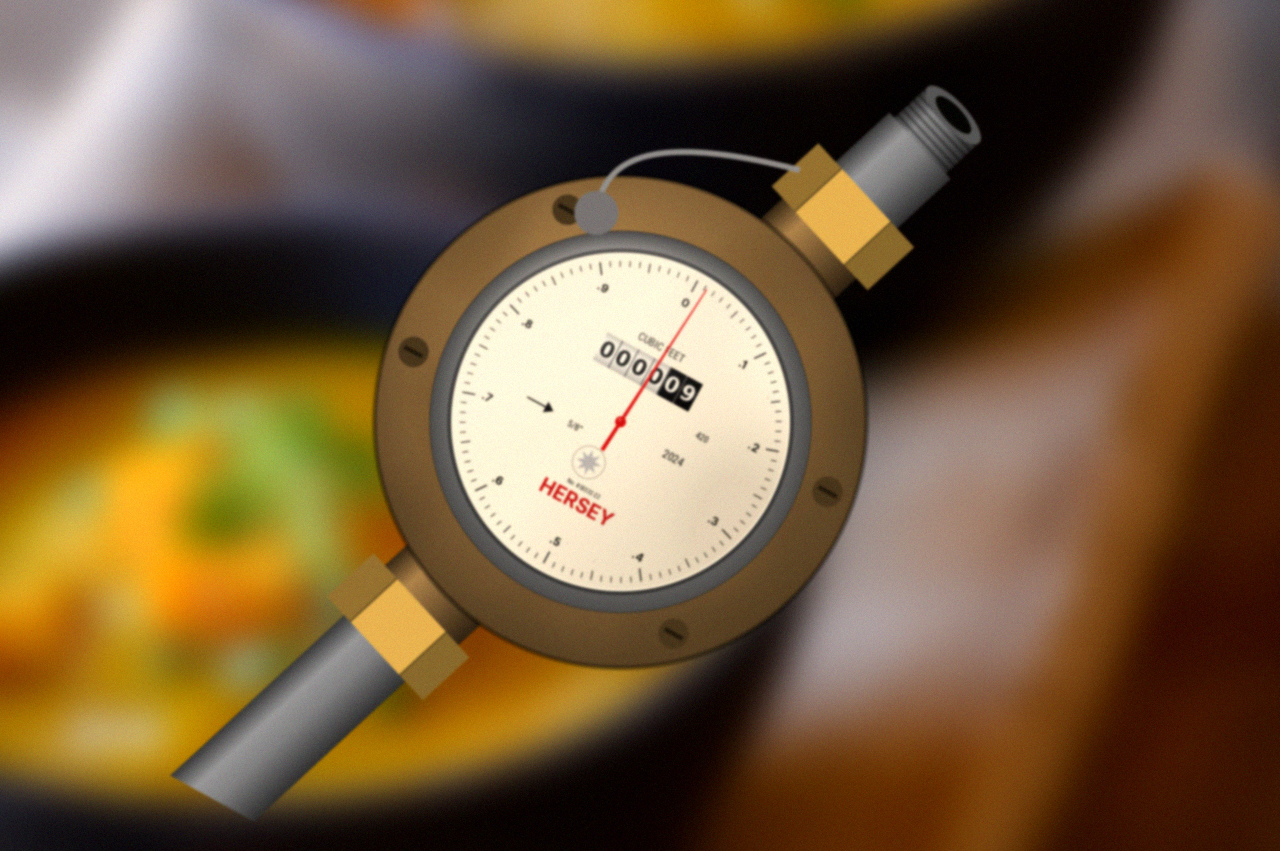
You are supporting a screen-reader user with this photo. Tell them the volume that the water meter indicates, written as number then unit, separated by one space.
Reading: 9.01 ft³
